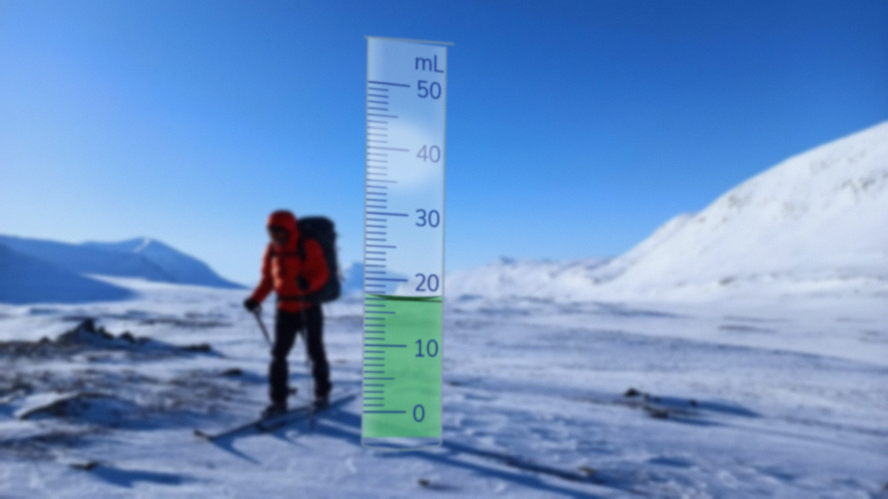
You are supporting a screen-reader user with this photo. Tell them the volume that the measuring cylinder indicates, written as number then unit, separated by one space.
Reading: 17 mL
